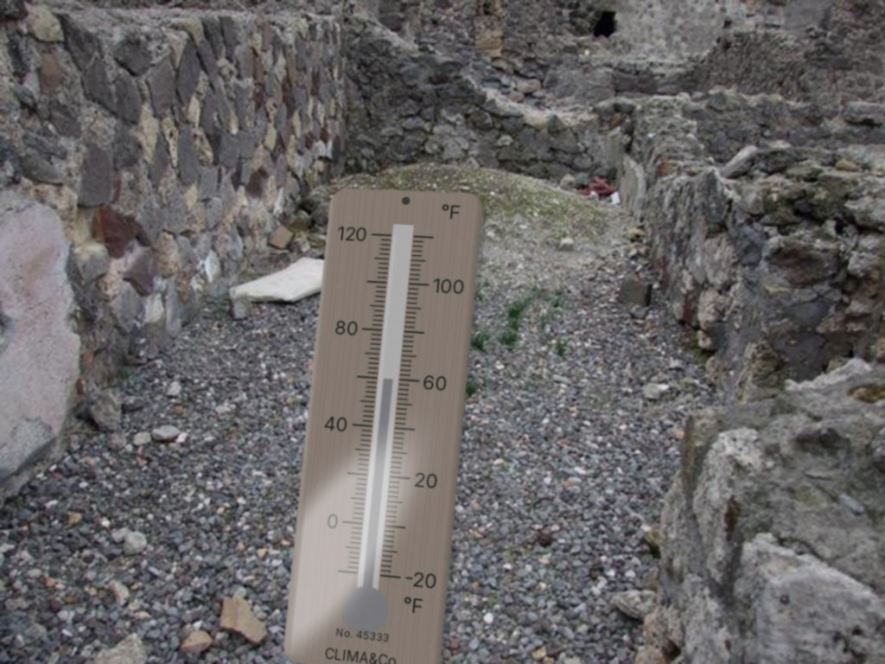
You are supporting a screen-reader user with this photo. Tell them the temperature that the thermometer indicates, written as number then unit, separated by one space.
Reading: 60 °F
